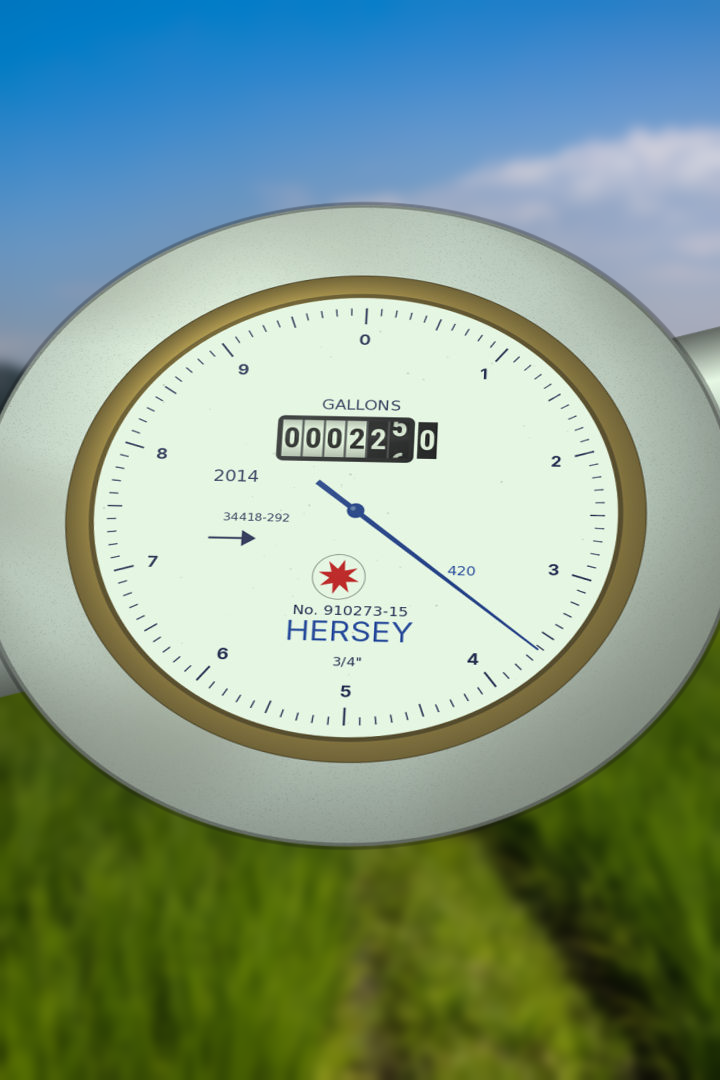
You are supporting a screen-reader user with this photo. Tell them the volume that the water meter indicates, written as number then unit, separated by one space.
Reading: 2253.6 gal
